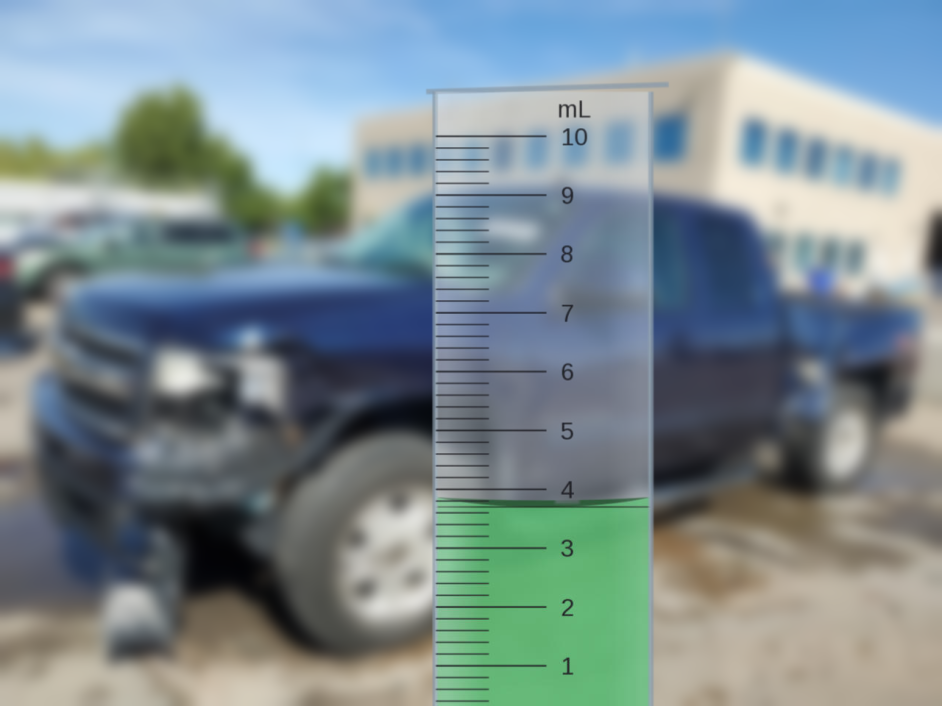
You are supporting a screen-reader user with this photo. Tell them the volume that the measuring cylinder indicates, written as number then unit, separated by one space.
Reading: 3.7 mL
